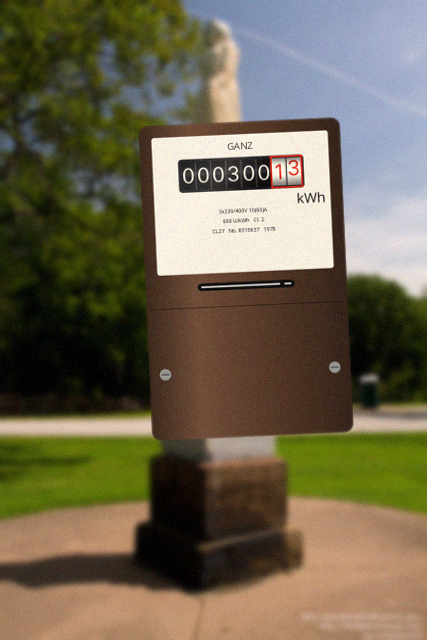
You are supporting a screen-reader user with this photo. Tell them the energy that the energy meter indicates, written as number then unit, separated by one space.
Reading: 300.13 kWh
